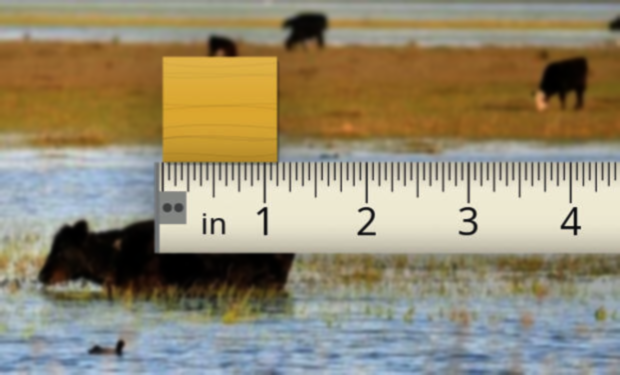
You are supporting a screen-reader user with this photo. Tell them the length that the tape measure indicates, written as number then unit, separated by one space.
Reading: 1.125 in
